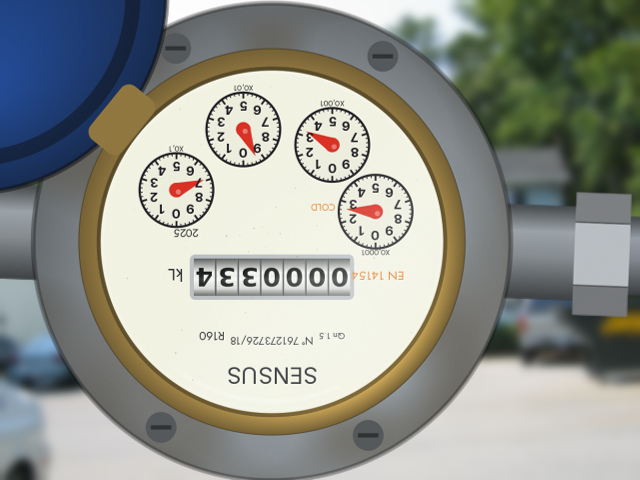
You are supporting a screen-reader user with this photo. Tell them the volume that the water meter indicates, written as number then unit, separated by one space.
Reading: 334.6932 kL
